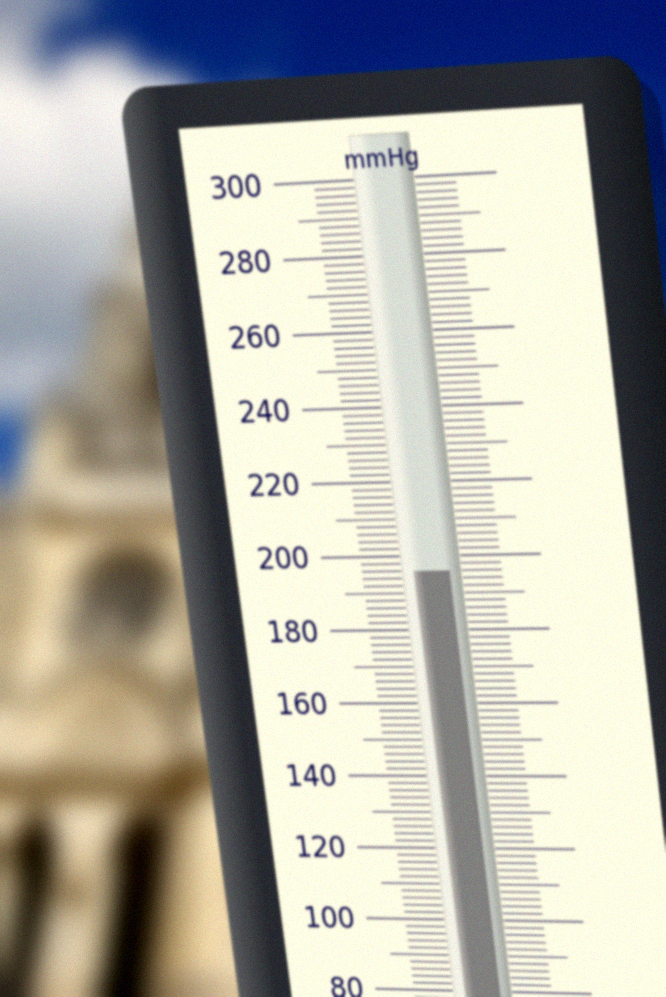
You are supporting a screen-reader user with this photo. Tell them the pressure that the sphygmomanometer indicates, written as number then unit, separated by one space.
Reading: 196 mmHg
